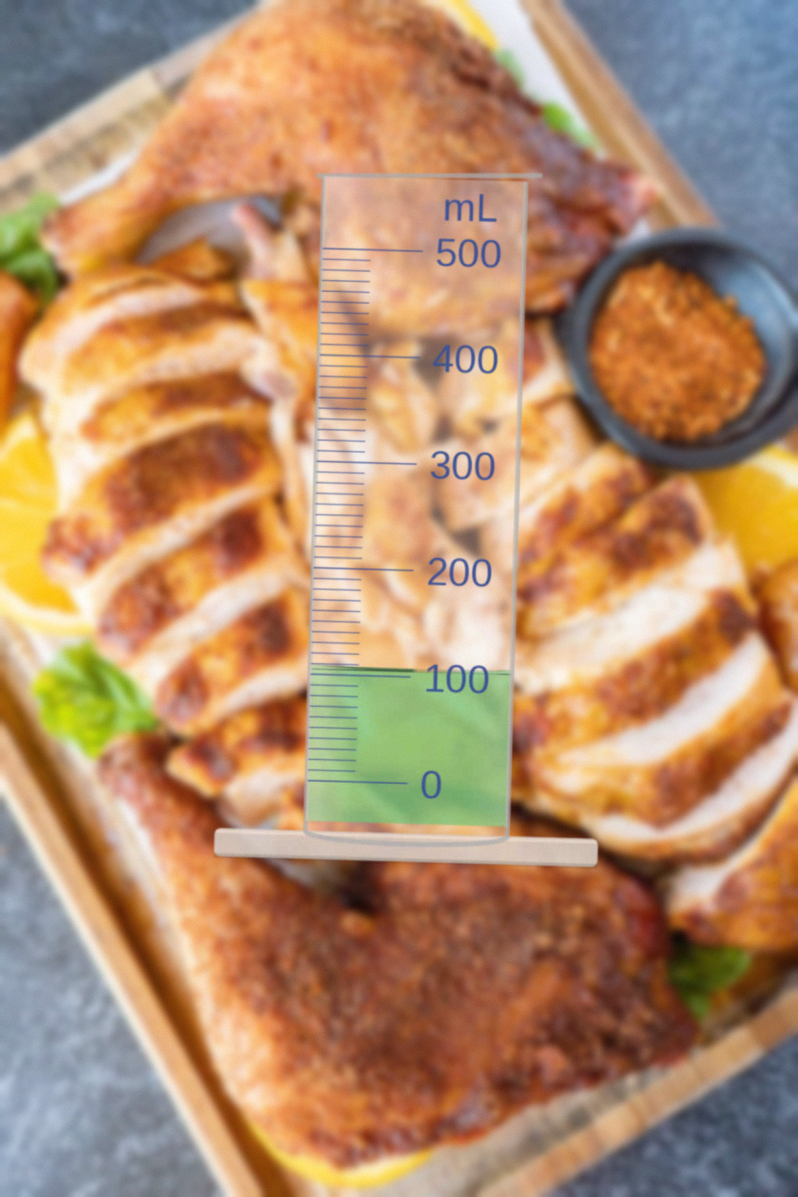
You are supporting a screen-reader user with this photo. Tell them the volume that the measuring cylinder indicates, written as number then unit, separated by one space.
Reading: 105 mL
